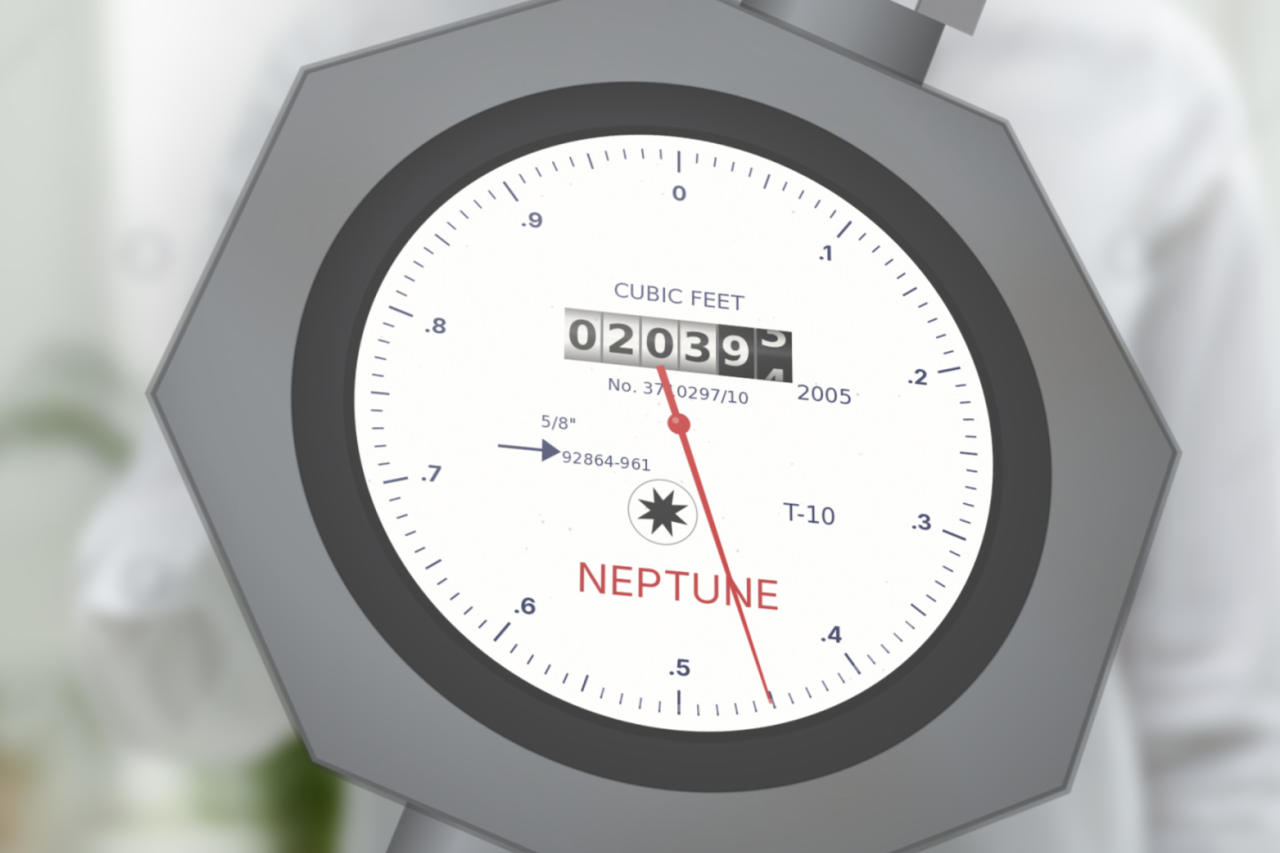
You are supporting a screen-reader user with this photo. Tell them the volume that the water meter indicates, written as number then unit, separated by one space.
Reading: 20393.45 ft³
